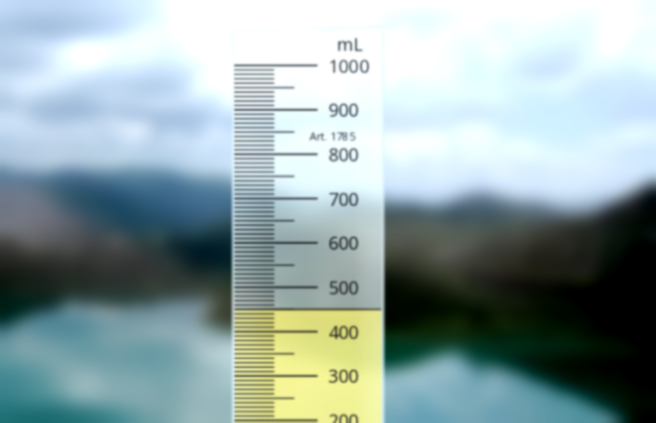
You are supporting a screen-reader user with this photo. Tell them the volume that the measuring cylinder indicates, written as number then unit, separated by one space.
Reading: 450 mL
